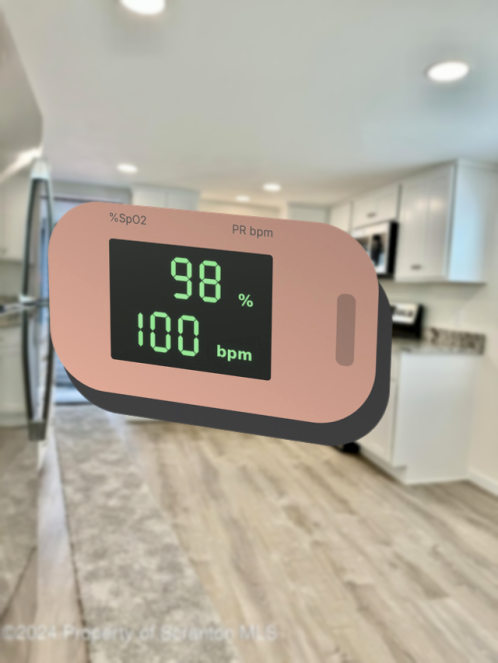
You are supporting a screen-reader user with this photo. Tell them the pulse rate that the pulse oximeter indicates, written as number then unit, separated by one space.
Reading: 100 bpm
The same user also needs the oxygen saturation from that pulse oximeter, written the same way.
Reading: 98 %
